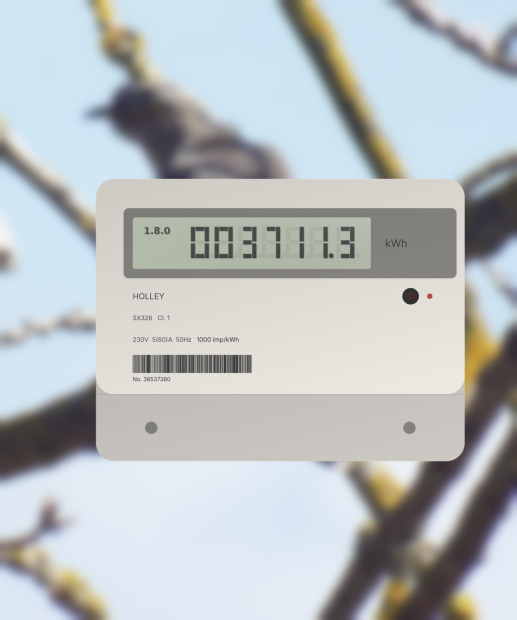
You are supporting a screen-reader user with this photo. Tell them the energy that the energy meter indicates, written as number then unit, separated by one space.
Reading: 3711.3 kWh
